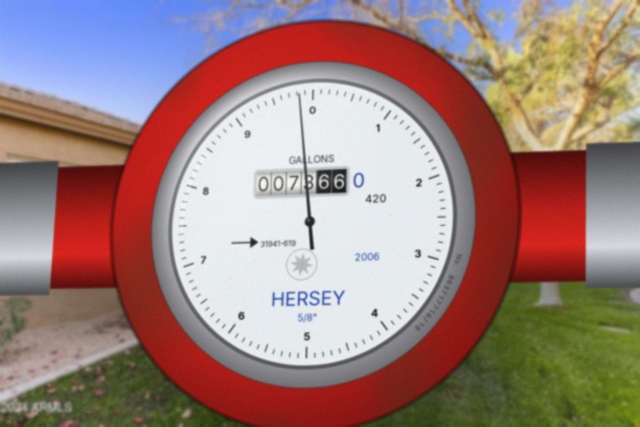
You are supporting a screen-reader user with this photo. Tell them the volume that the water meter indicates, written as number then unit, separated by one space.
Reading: 73659.8 gal
